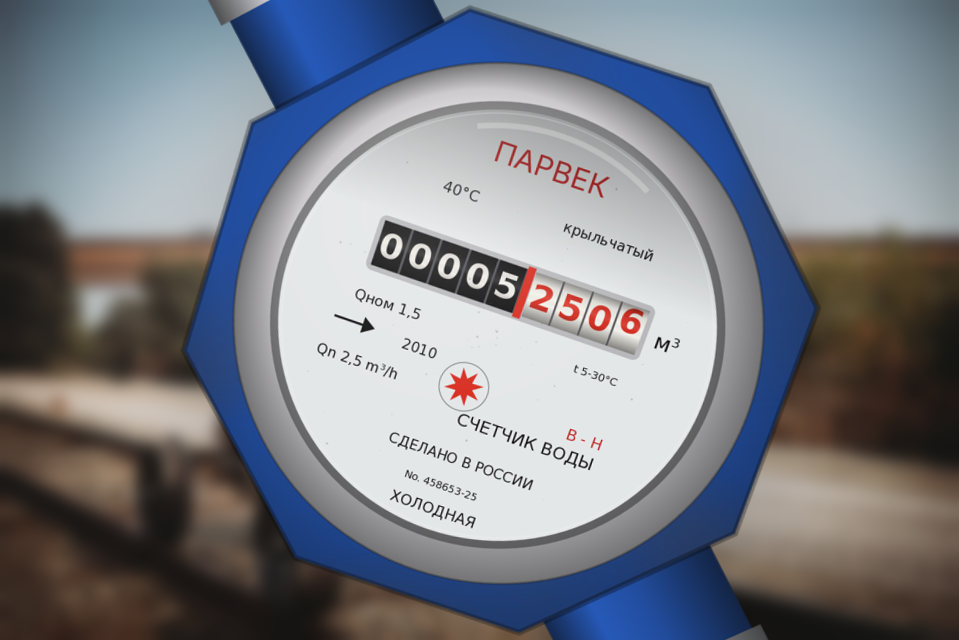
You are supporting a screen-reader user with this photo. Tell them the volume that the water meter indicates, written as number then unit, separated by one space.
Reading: 5.2506 m³
